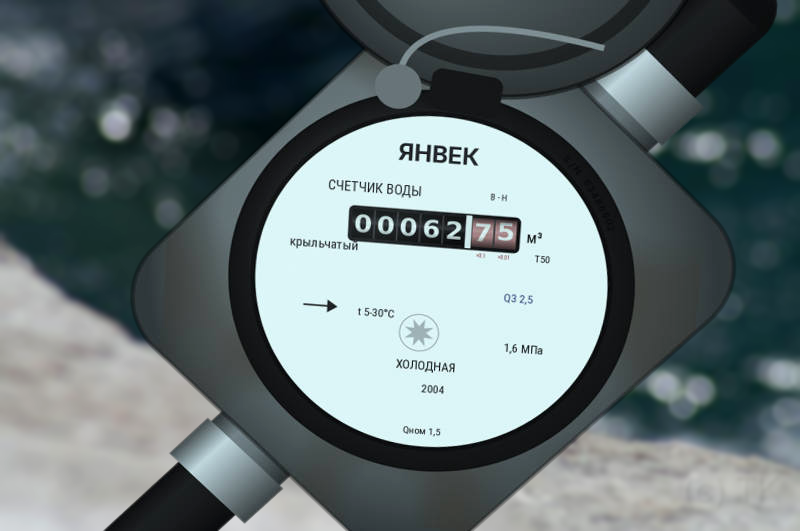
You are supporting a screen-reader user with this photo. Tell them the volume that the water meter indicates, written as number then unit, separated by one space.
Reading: 62.75 m³
